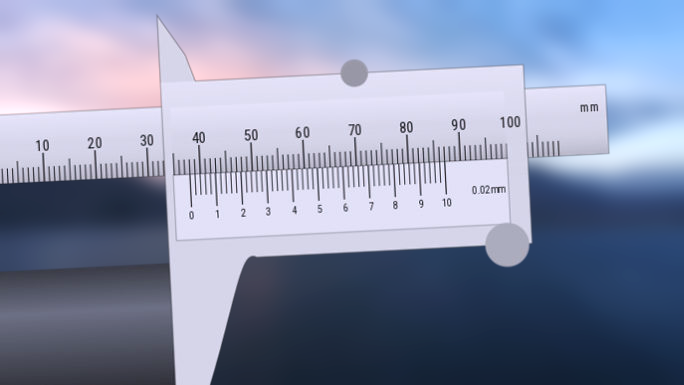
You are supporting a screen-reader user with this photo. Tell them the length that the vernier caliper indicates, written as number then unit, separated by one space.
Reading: 38.0 mm
